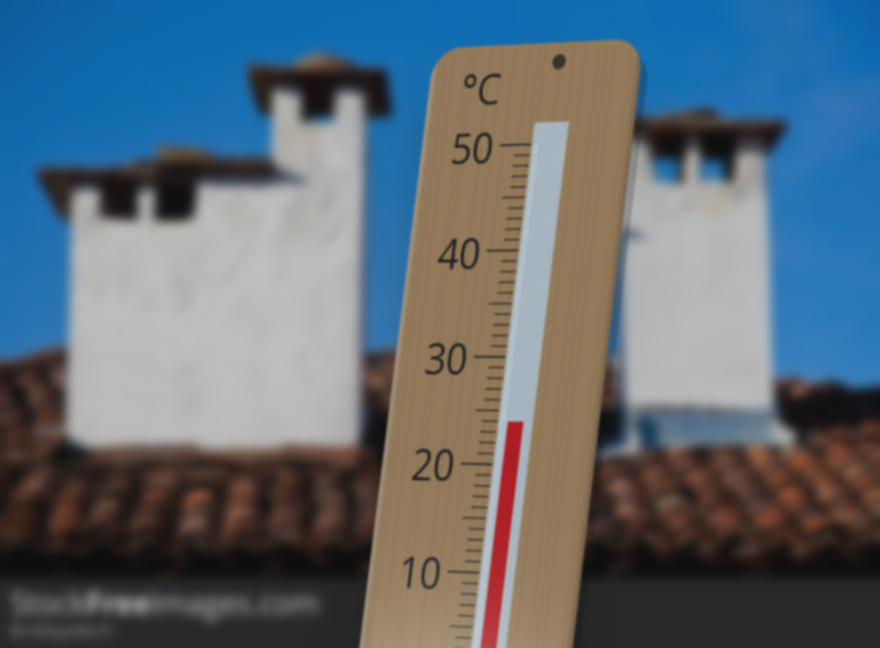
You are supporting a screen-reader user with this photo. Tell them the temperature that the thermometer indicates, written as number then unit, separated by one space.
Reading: 24 °C
